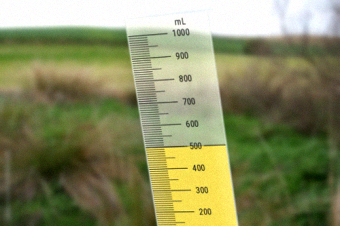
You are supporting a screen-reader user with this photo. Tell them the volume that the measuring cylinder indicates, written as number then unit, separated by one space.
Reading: 500 mL
